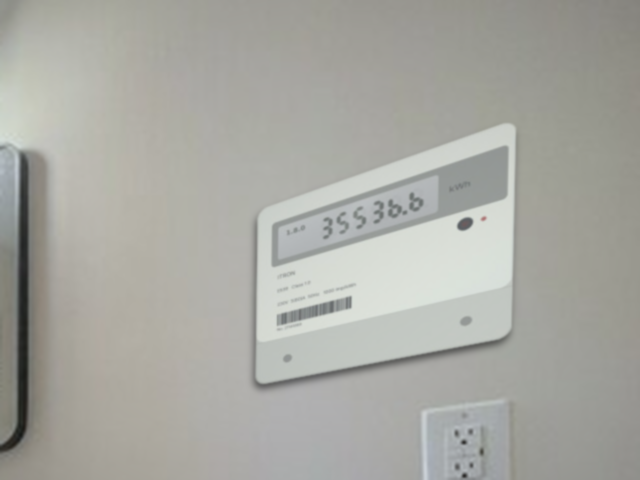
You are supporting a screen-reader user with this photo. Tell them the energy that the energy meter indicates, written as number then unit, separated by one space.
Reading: 35536.6 kWh
